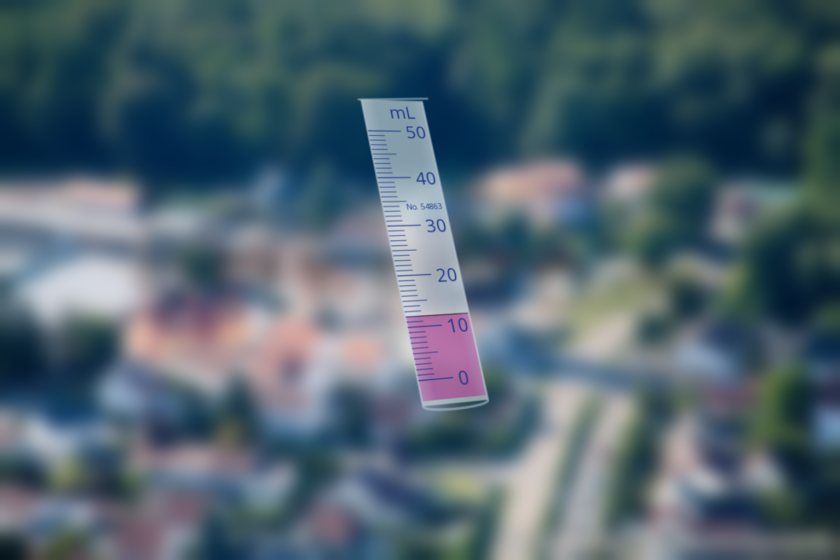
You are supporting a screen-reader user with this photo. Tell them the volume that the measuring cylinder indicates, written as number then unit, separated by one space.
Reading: 12 mL
